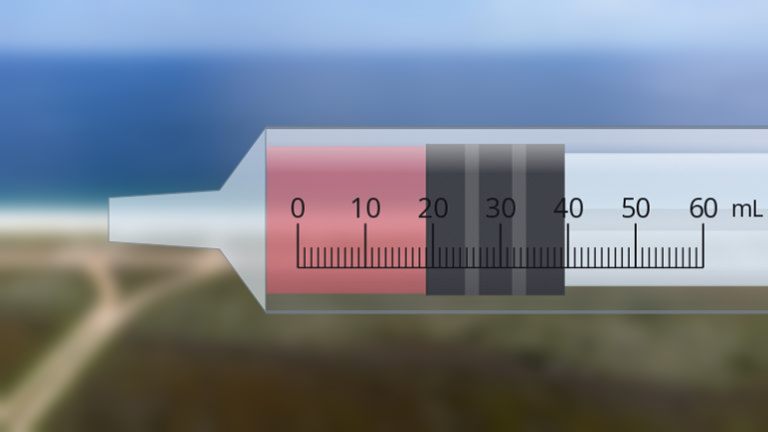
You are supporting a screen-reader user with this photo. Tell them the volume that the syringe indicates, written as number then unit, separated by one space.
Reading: 19 mL
